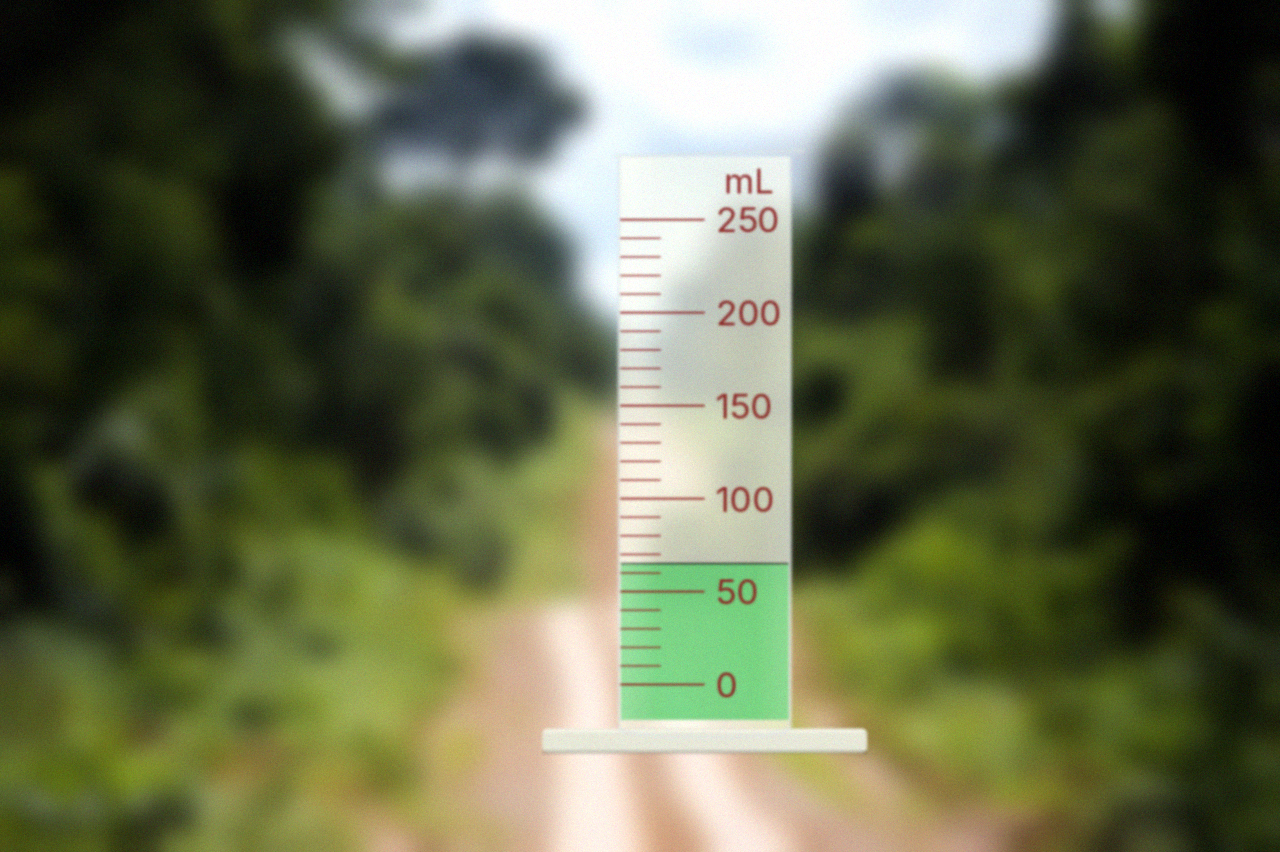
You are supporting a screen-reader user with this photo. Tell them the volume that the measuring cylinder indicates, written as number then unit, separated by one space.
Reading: 65 mL
